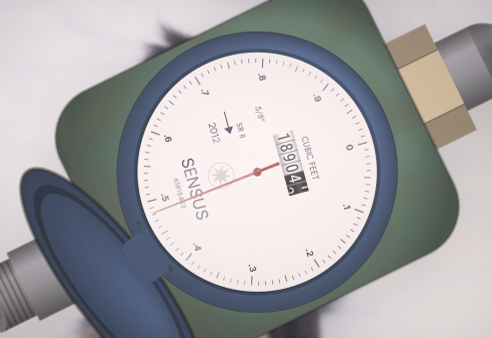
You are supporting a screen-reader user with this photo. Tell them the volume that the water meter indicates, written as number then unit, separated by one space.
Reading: 189041.48 ft³
